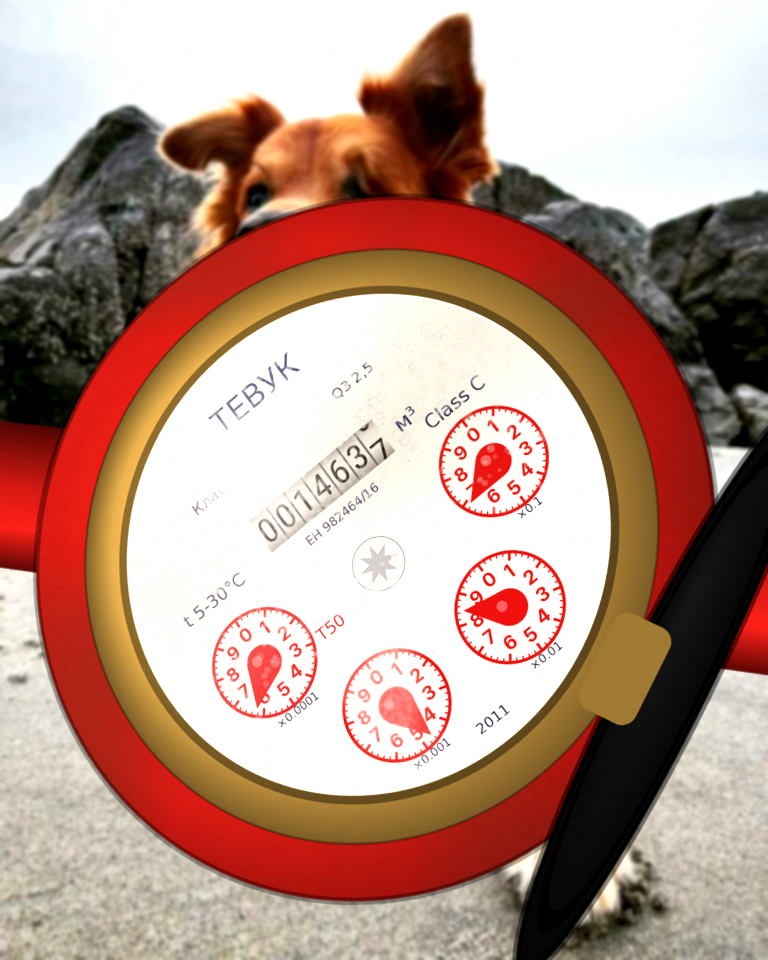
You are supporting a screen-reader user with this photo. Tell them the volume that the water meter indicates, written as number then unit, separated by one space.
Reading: 14636.6846 m³
